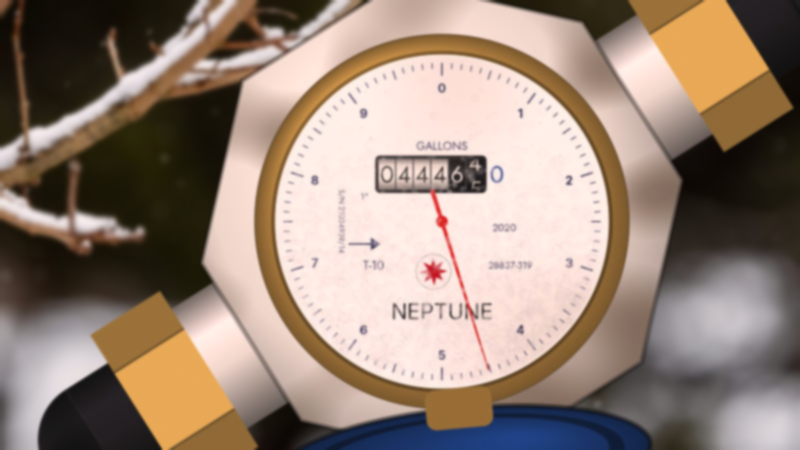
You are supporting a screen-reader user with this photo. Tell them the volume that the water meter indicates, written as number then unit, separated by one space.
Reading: 444644.5 gal
